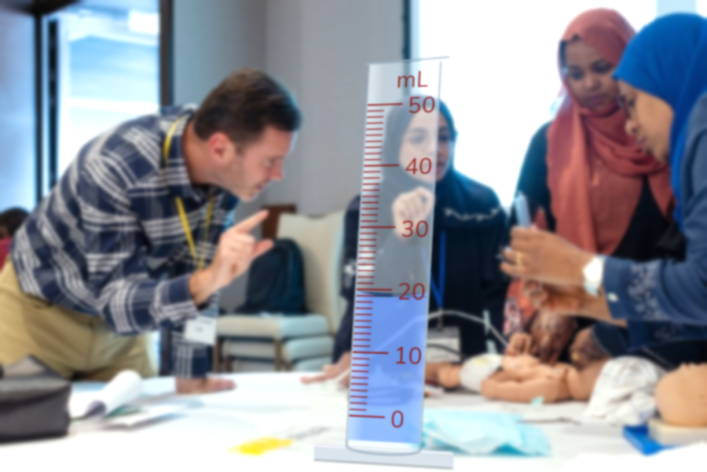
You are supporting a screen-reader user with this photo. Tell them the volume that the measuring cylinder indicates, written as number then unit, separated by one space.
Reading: 19 mL
